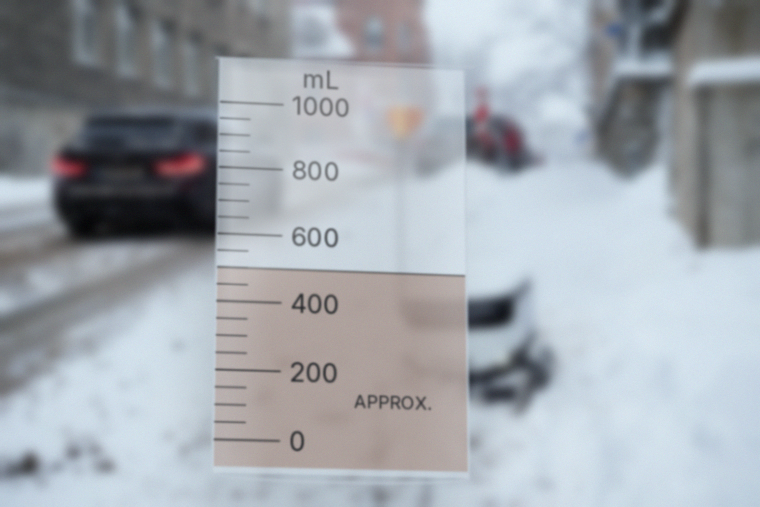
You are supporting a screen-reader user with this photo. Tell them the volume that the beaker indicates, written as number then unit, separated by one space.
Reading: 500 mL
